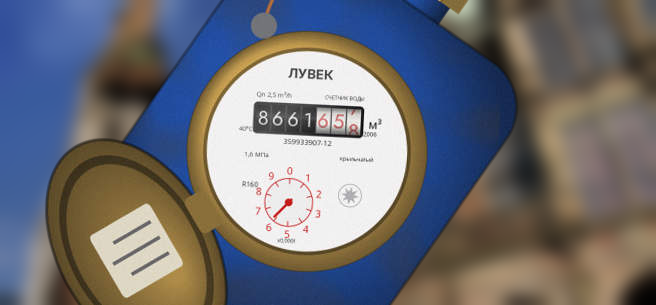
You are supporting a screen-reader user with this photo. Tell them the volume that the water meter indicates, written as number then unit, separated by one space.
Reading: 8661.6576 m³
